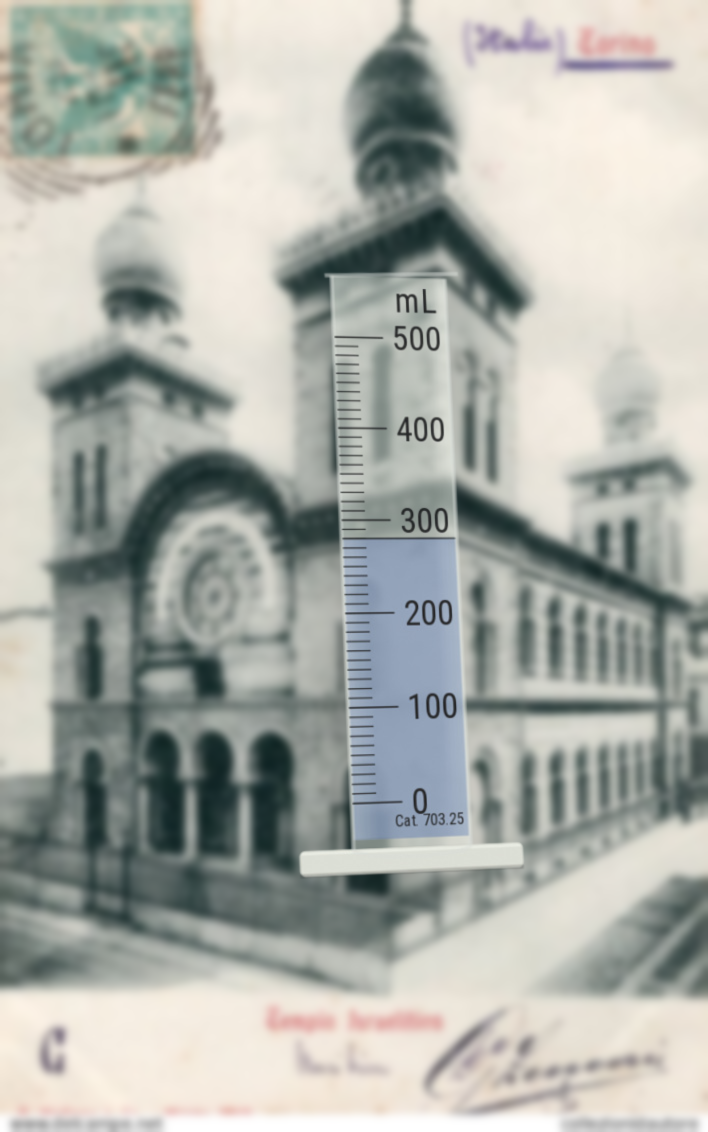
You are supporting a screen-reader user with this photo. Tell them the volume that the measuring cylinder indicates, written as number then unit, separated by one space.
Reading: 280 mL
